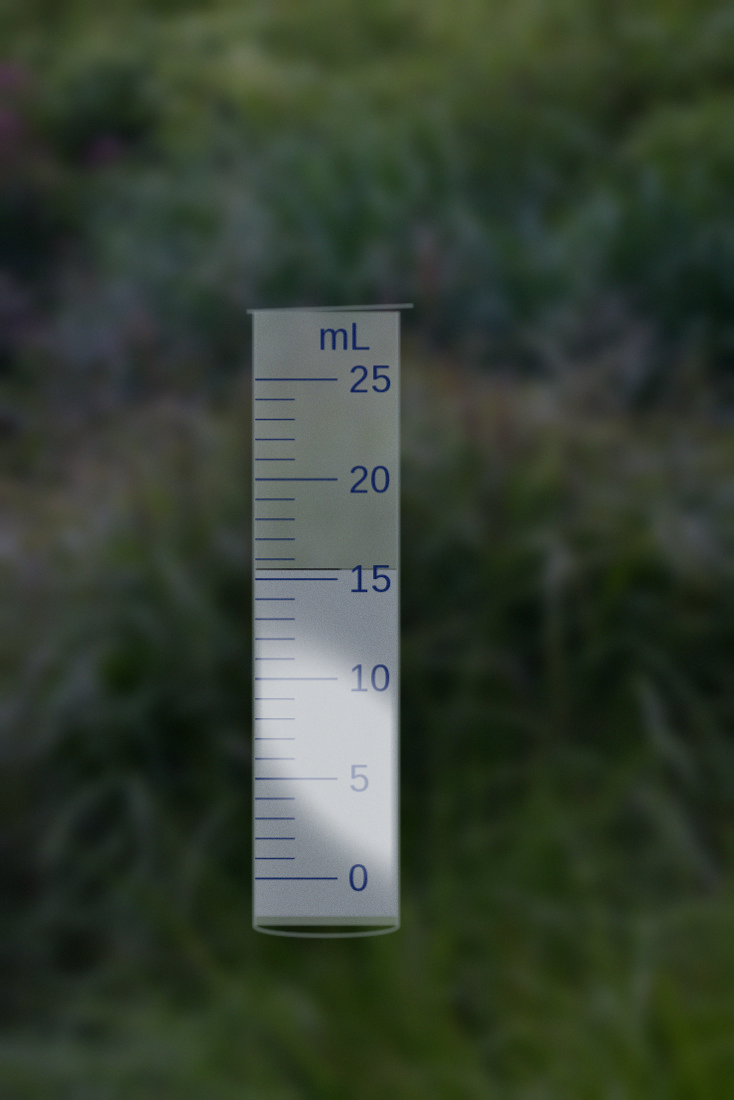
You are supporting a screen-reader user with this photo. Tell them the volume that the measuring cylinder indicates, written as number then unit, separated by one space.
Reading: 15.5 mL
